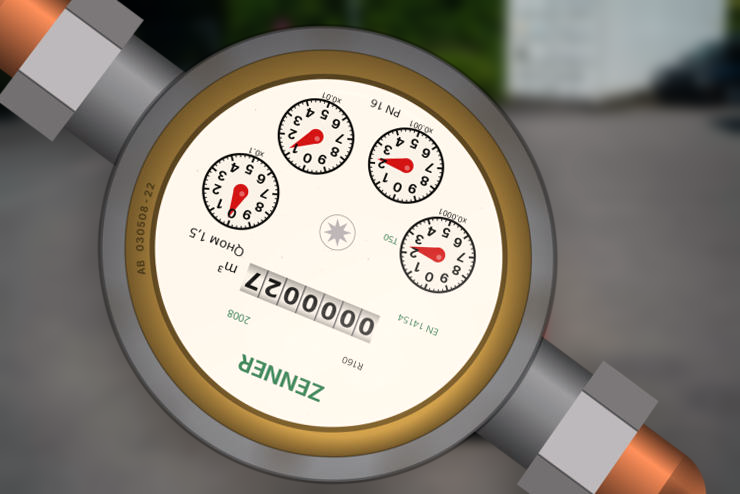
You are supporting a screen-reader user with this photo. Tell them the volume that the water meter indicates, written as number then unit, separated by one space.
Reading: 27.0122 m³
